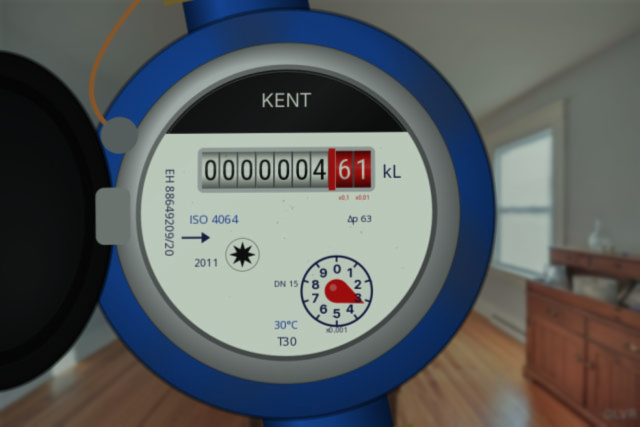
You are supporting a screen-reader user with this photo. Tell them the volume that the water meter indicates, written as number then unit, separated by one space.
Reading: 4.613 kL
